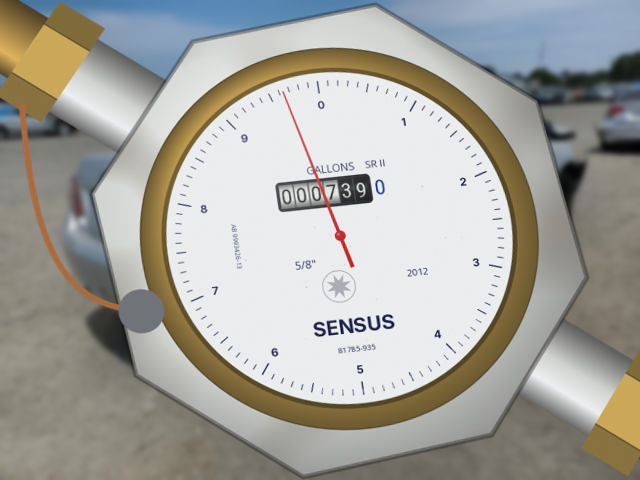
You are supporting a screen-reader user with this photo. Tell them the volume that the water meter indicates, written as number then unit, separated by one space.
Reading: 7389.6 gal
